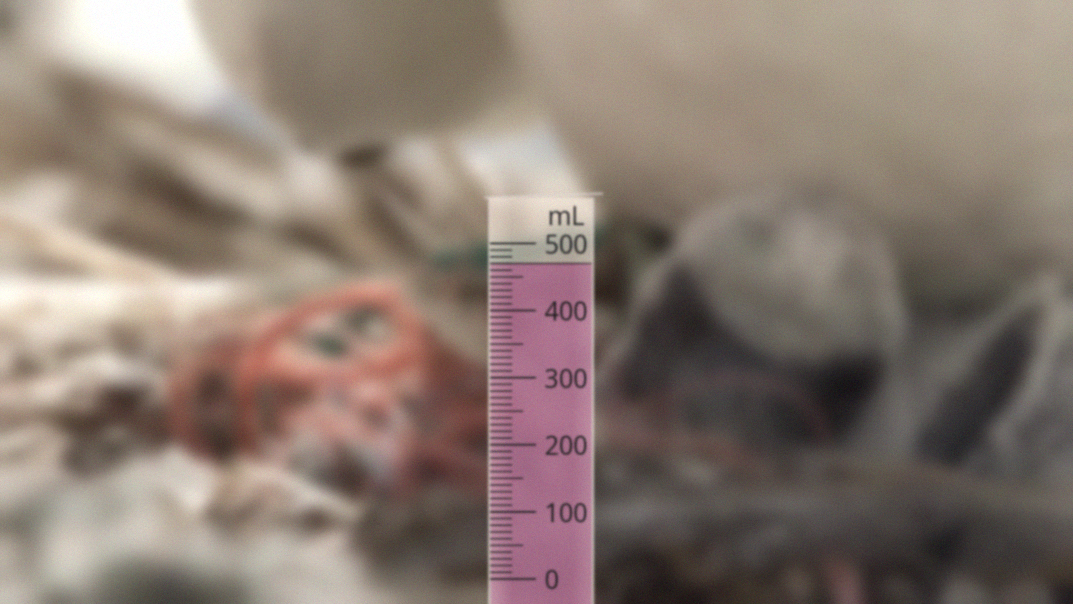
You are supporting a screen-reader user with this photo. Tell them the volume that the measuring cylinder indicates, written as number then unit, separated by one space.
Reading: 470 mL
